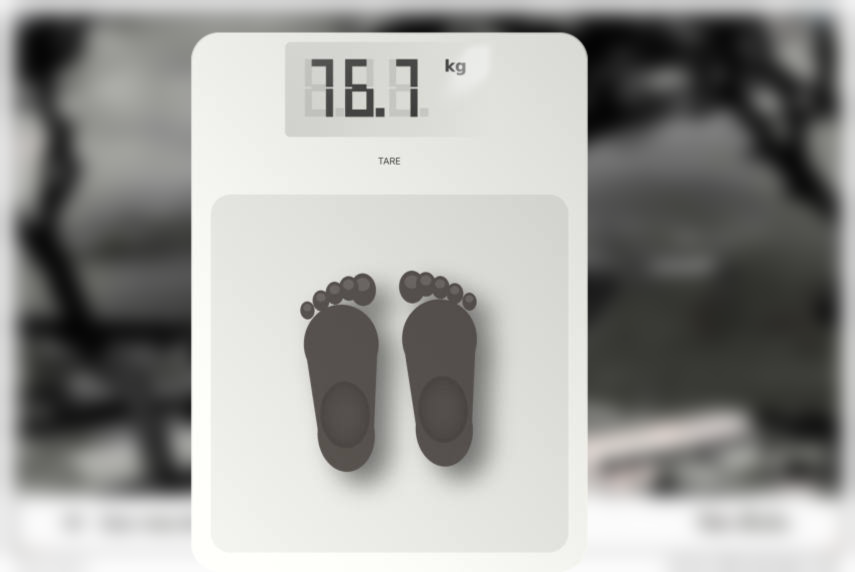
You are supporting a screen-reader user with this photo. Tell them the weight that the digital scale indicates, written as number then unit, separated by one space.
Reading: 76.7 kg
